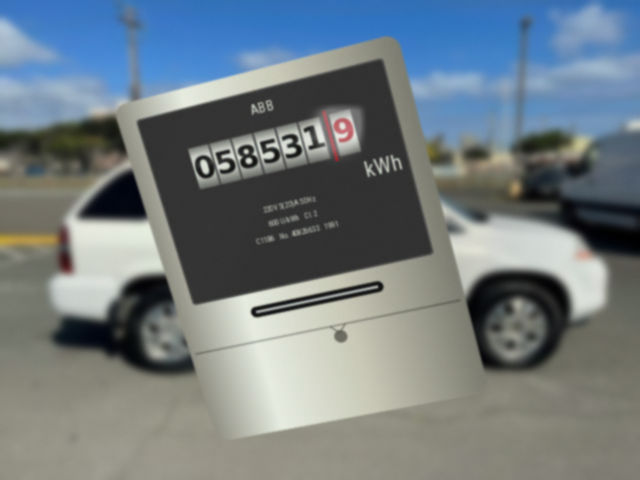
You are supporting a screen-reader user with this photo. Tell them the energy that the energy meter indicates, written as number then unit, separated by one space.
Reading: 58531.9 kWh
